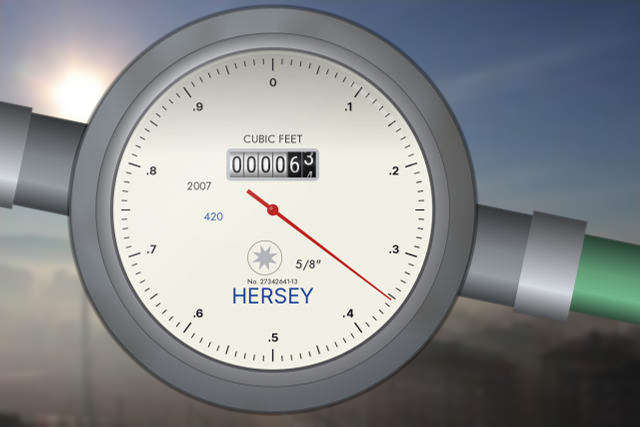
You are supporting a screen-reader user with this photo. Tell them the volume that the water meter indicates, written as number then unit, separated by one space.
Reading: 63.35 ft³
